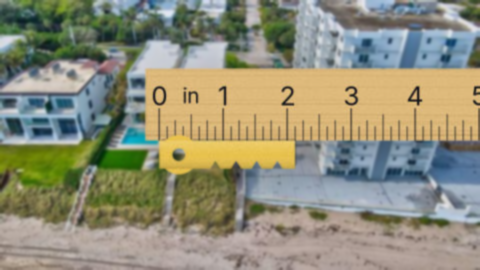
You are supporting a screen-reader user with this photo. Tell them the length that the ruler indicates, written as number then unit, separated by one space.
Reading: 2.125 in
